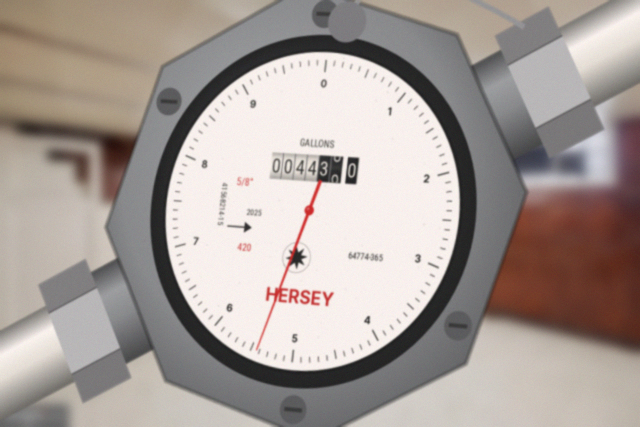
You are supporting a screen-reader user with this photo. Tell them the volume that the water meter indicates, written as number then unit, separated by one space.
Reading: 44385.4 gal
